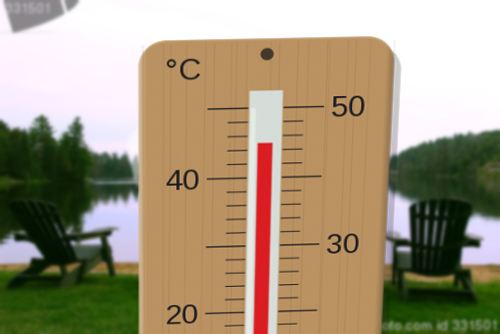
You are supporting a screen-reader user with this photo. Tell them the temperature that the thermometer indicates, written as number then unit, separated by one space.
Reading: 45 °C
